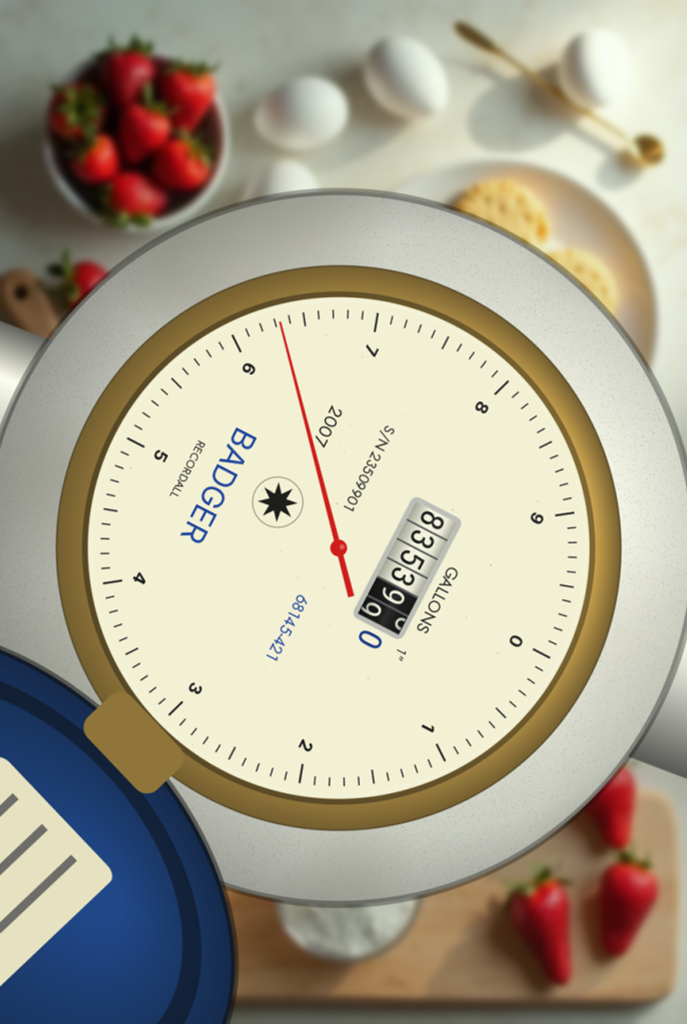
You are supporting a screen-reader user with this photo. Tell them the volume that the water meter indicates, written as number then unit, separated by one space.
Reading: 8353986.3 gal
